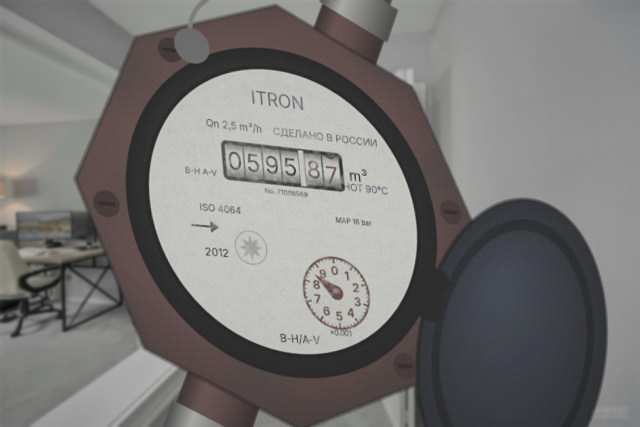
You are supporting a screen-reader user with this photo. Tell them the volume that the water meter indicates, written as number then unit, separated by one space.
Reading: 595.868 m³
